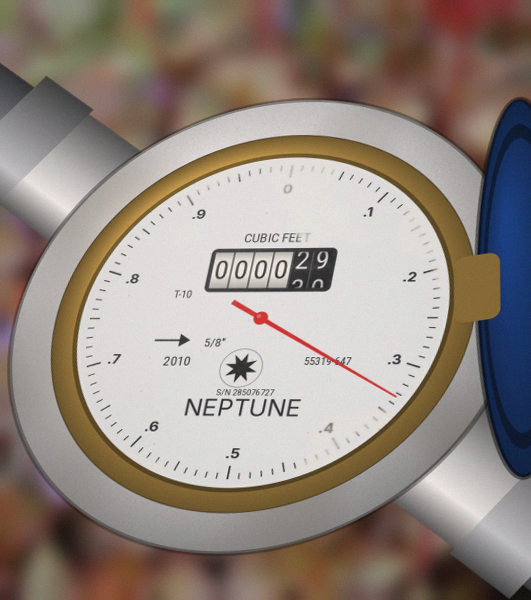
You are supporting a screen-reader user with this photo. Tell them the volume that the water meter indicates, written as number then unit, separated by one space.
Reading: 29.33 ft³
